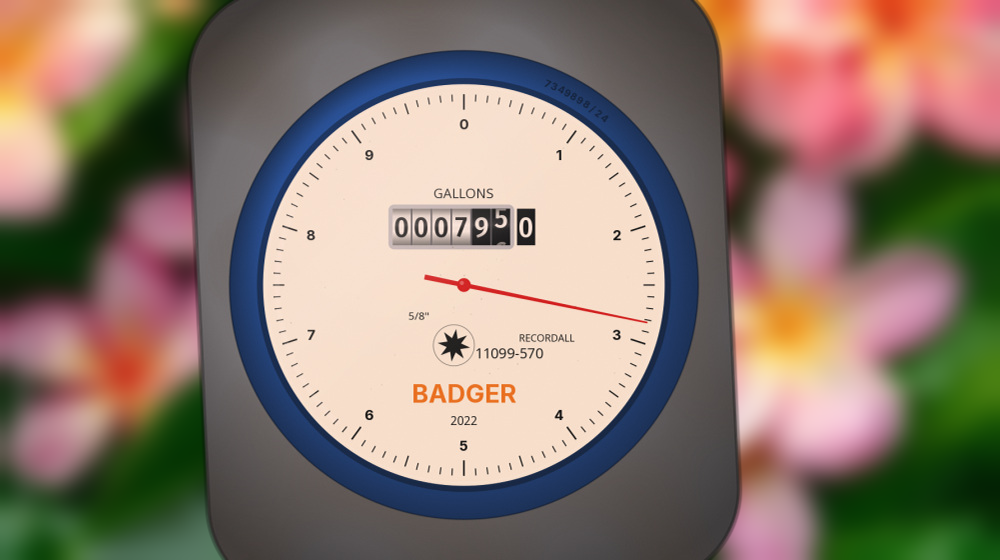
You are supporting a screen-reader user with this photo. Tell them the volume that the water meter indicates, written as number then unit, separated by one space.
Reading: 7952.8 gal
